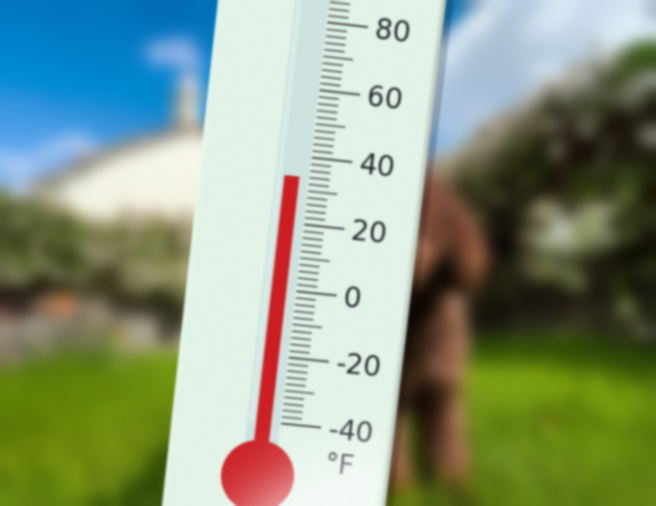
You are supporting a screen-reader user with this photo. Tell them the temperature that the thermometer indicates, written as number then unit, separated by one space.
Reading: 34 °F
